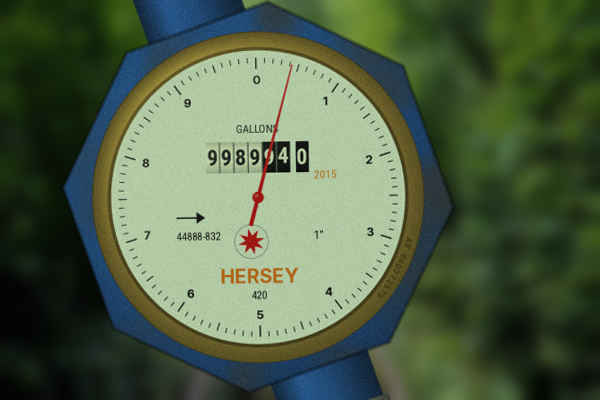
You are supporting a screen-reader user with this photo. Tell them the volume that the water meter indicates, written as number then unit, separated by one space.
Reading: 9989940.4 gal
